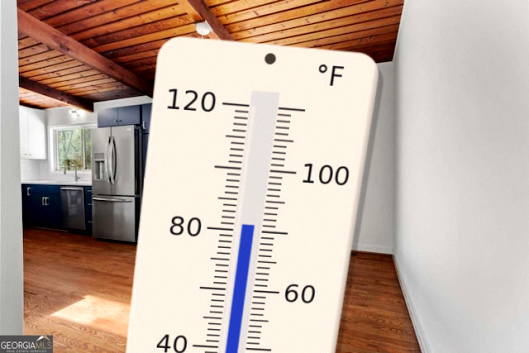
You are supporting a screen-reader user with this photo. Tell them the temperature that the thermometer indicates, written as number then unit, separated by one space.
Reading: 82 °F
